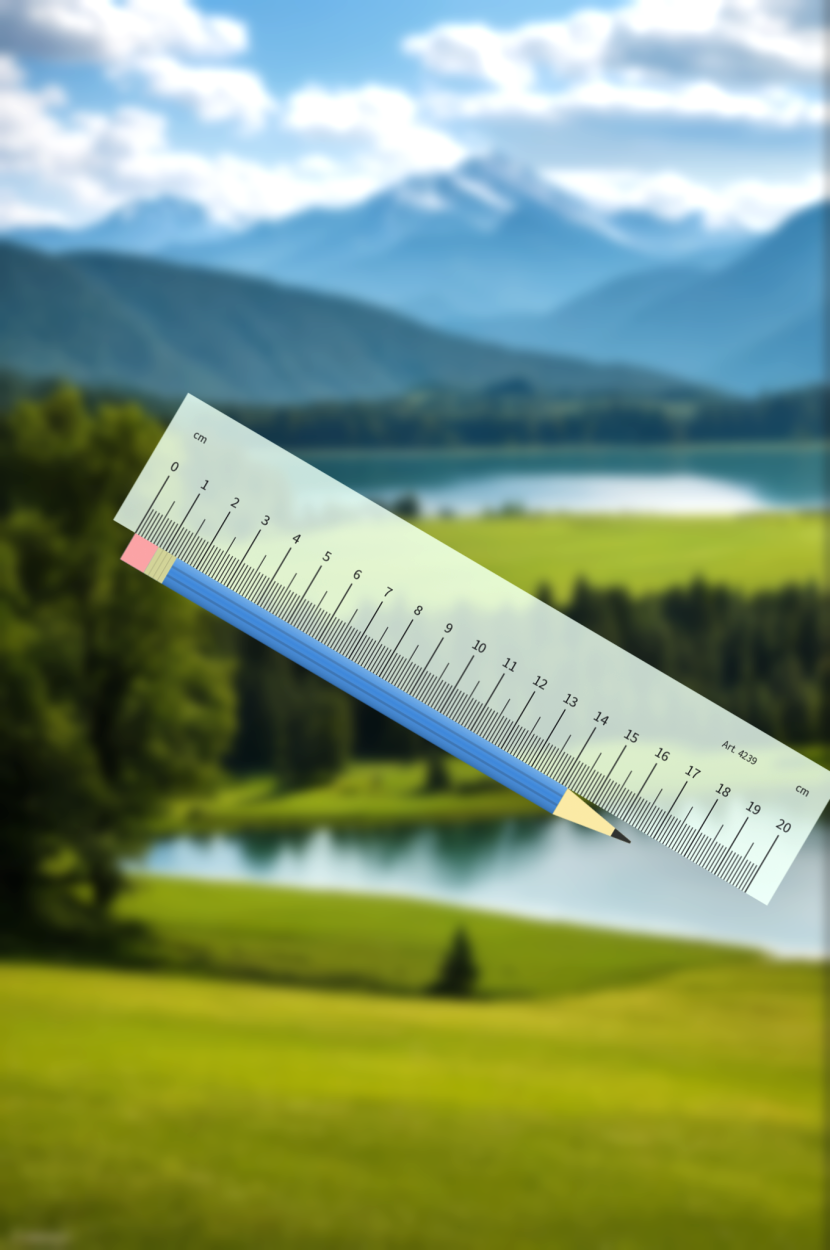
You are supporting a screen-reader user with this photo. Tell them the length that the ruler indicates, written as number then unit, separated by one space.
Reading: 16.5 cm
